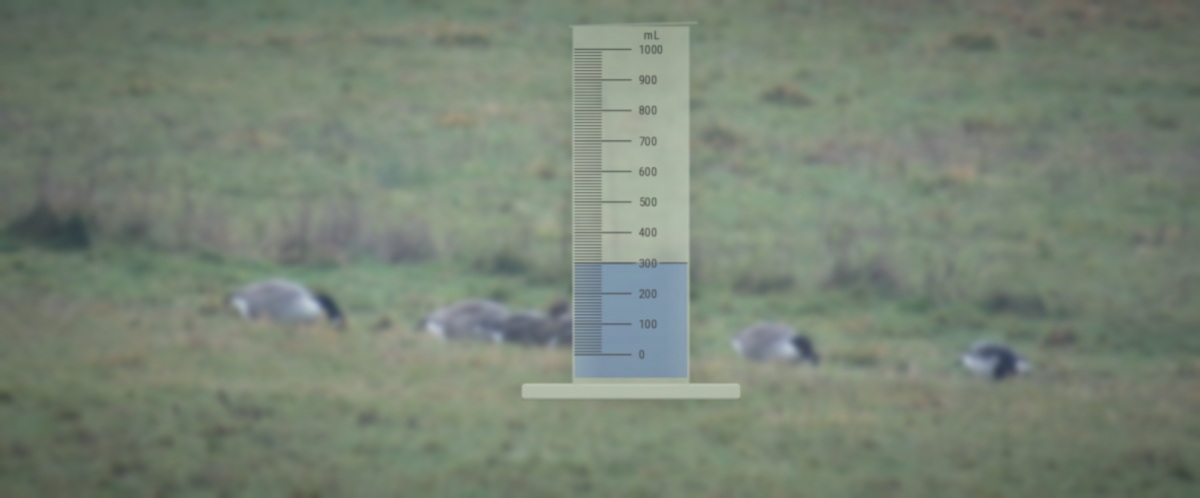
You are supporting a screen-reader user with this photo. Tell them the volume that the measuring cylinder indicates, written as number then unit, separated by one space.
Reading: 300 mL
